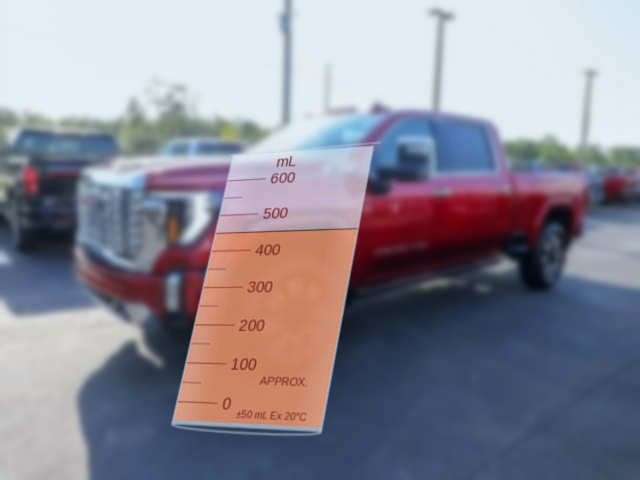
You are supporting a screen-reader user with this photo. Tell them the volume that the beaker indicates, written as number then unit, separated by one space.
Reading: 450 mL
